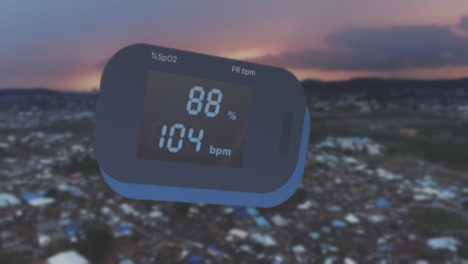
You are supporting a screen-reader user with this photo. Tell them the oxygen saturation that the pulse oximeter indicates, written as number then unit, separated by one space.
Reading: 88 %
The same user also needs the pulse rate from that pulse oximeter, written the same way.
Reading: 104 bpm
